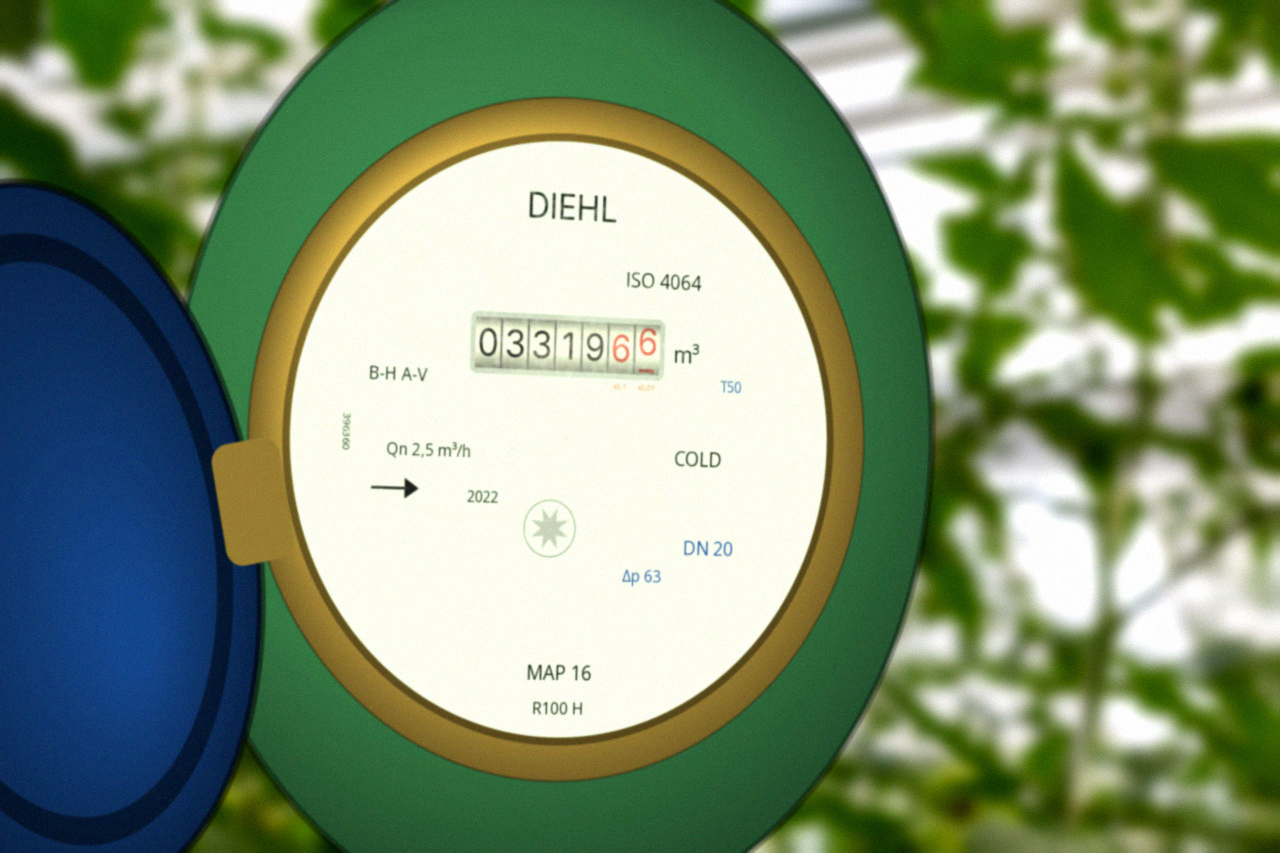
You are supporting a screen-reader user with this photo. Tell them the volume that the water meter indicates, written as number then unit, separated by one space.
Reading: 3319.66 m³
